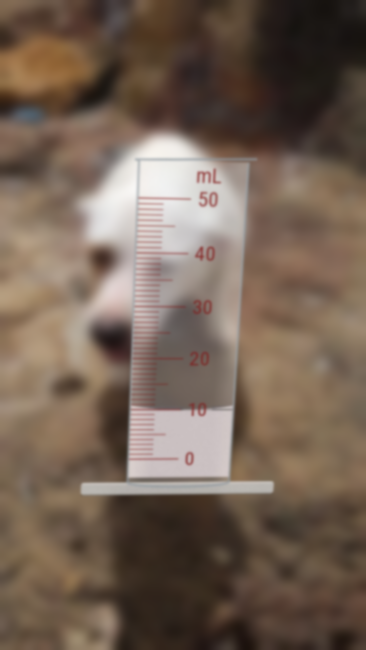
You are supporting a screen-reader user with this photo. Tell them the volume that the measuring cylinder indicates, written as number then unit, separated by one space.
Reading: 10 mL
